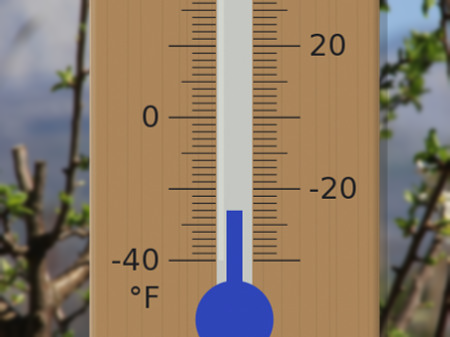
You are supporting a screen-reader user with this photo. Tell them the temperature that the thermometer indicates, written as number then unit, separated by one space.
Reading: -26 °F
